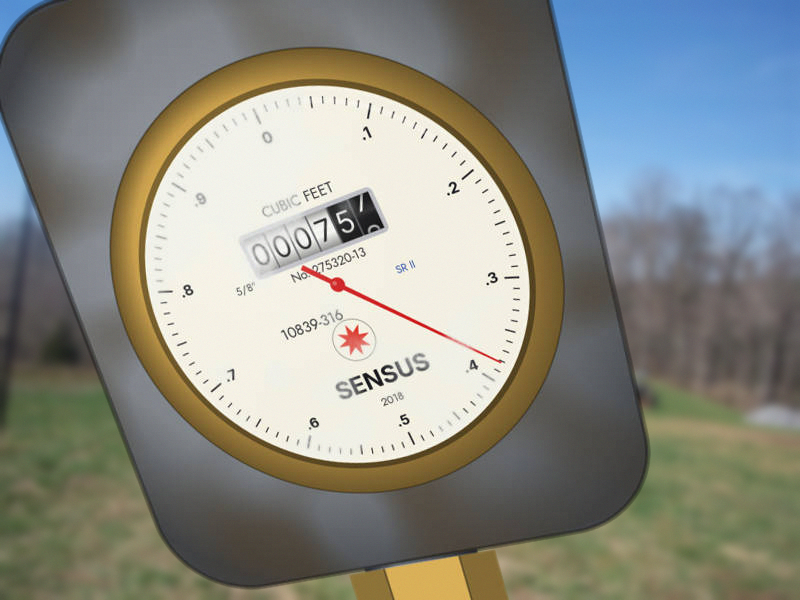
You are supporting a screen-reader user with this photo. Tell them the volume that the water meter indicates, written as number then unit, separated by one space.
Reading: 757.38 ft³
